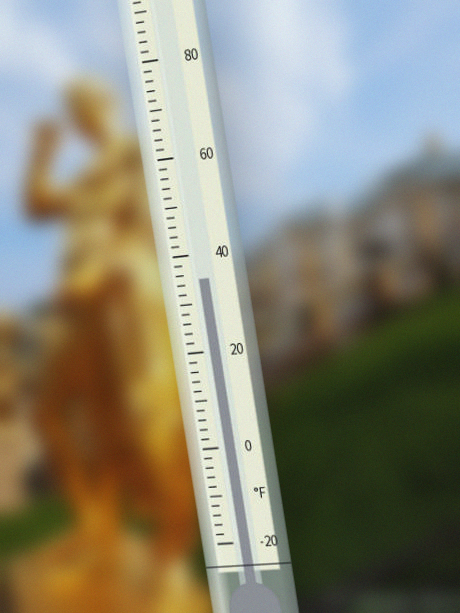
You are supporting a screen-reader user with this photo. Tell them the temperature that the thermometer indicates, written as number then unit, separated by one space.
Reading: 35 °F
